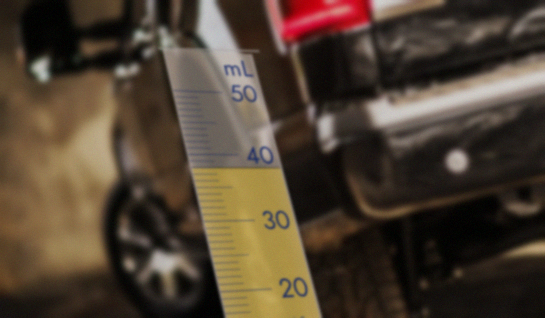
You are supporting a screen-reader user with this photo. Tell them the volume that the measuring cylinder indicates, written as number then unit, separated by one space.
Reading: 38 mL
